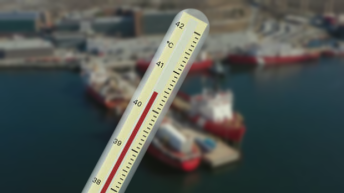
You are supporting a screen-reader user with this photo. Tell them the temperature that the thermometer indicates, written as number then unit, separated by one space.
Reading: 40.4 °C
